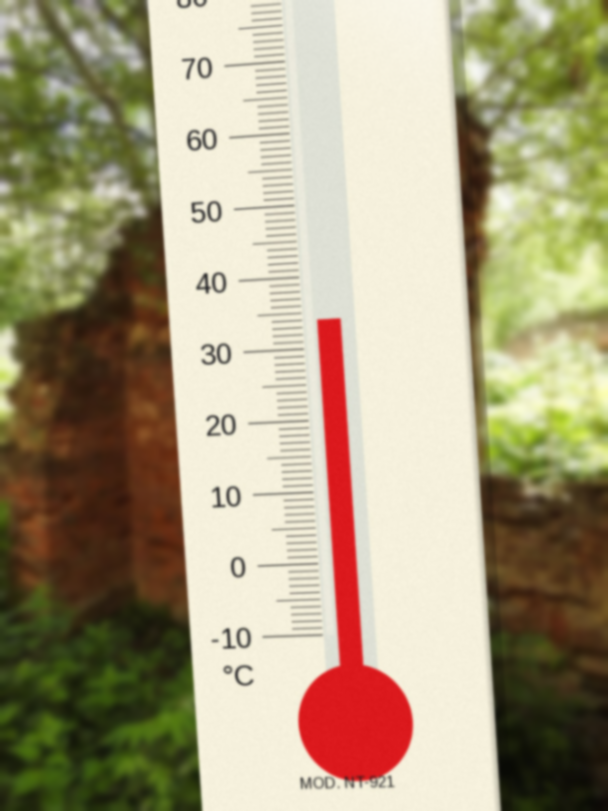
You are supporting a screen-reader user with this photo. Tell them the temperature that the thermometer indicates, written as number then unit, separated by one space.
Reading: 34 °C
